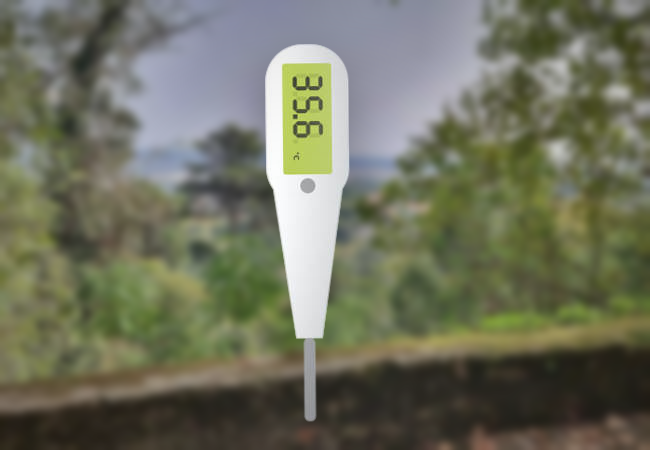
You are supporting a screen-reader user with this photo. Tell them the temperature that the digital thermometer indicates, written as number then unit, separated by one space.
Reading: 35.6 °C
